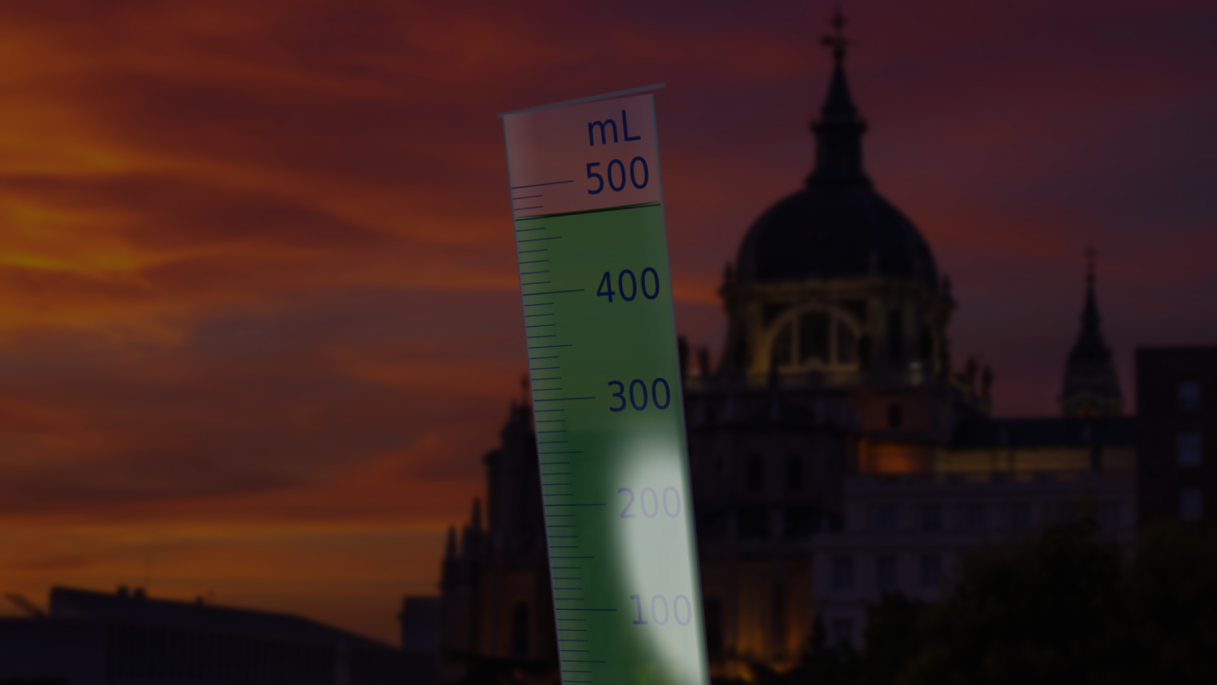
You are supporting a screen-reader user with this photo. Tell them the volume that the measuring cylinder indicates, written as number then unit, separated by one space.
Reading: 470 mL
